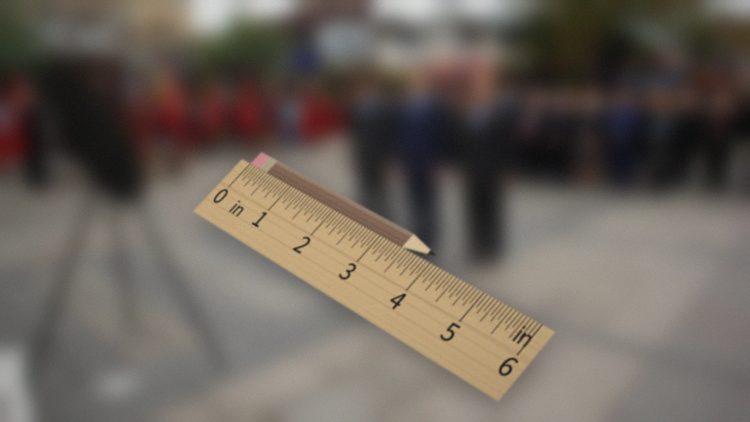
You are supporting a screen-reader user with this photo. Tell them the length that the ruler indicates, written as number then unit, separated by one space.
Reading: 4 in
